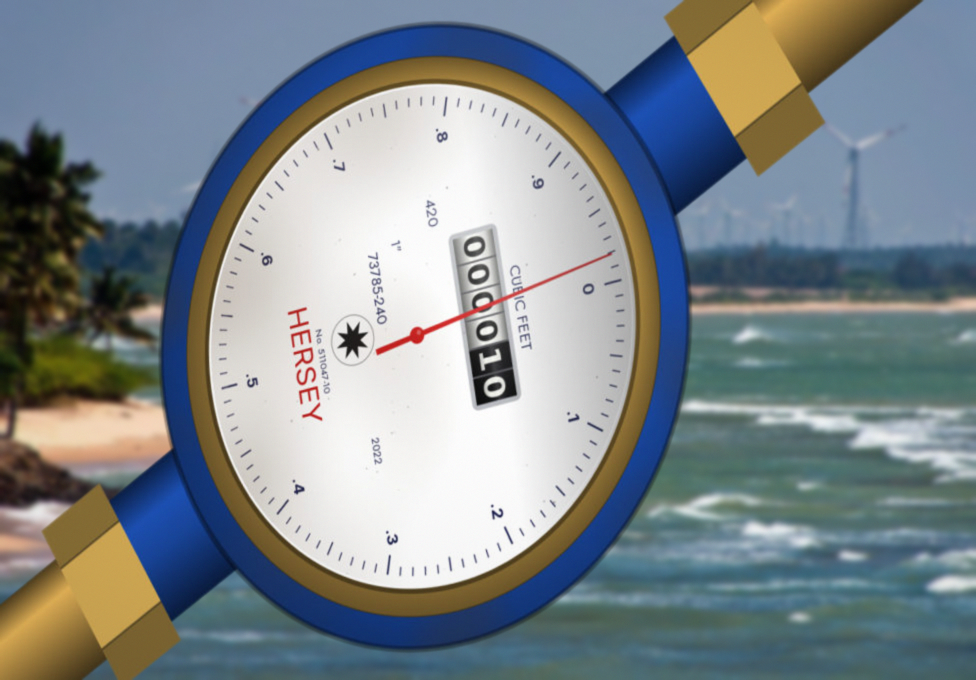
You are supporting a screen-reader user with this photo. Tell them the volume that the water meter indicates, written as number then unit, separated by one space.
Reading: 9.98 ft³
